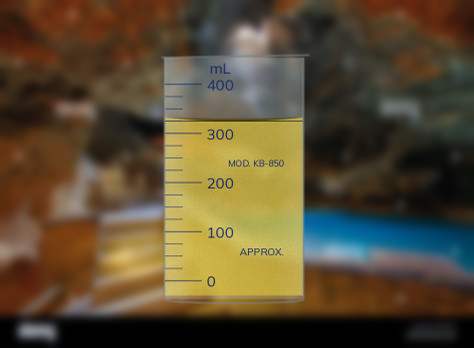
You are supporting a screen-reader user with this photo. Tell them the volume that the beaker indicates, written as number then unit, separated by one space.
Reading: 325 mL
